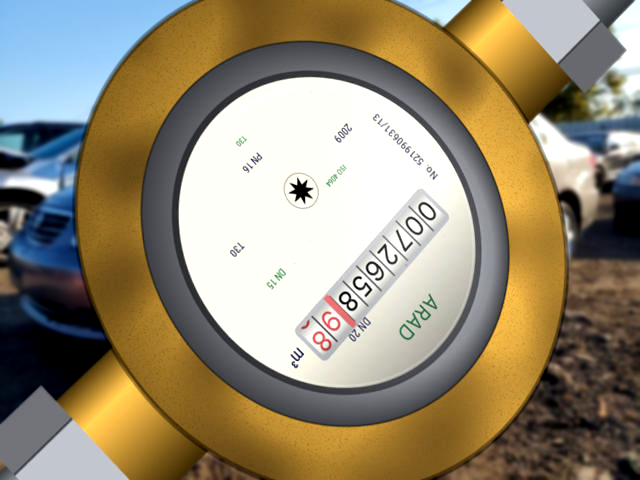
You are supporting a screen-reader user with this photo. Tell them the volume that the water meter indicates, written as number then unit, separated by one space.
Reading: 72658.98 m³
